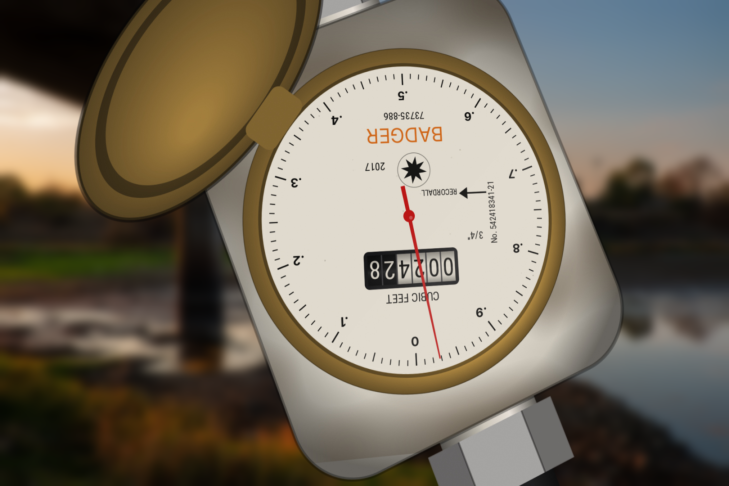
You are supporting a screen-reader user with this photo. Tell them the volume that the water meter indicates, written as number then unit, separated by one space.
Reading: 2427.97 ft³
